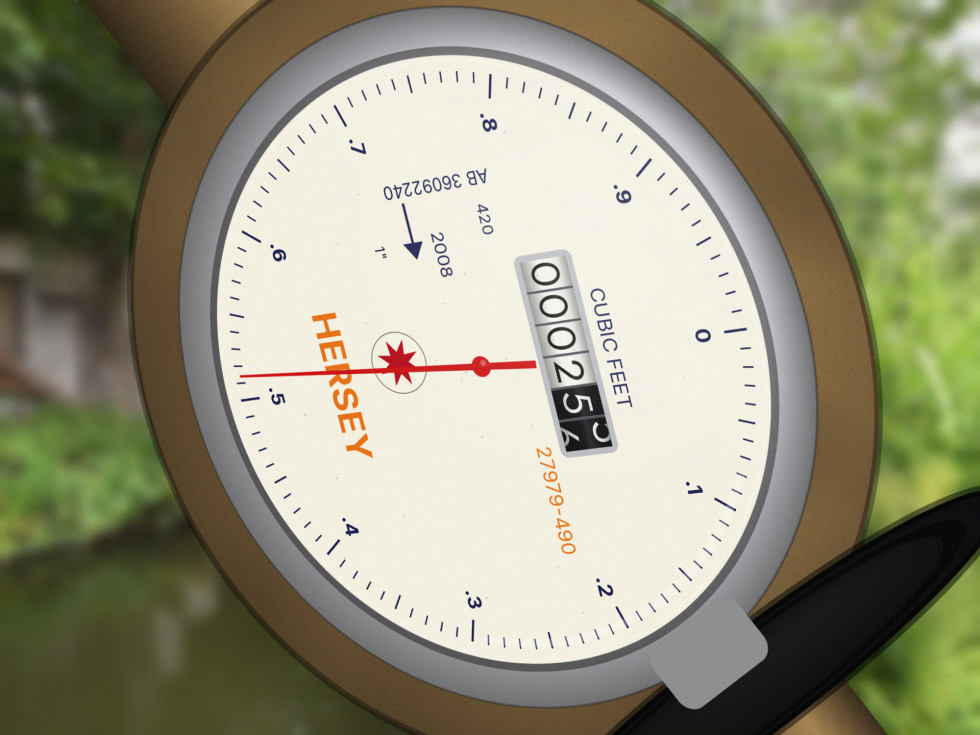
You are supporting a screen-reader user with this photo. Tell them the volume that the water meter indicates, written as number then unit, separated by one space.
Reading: 255.51 ft³
